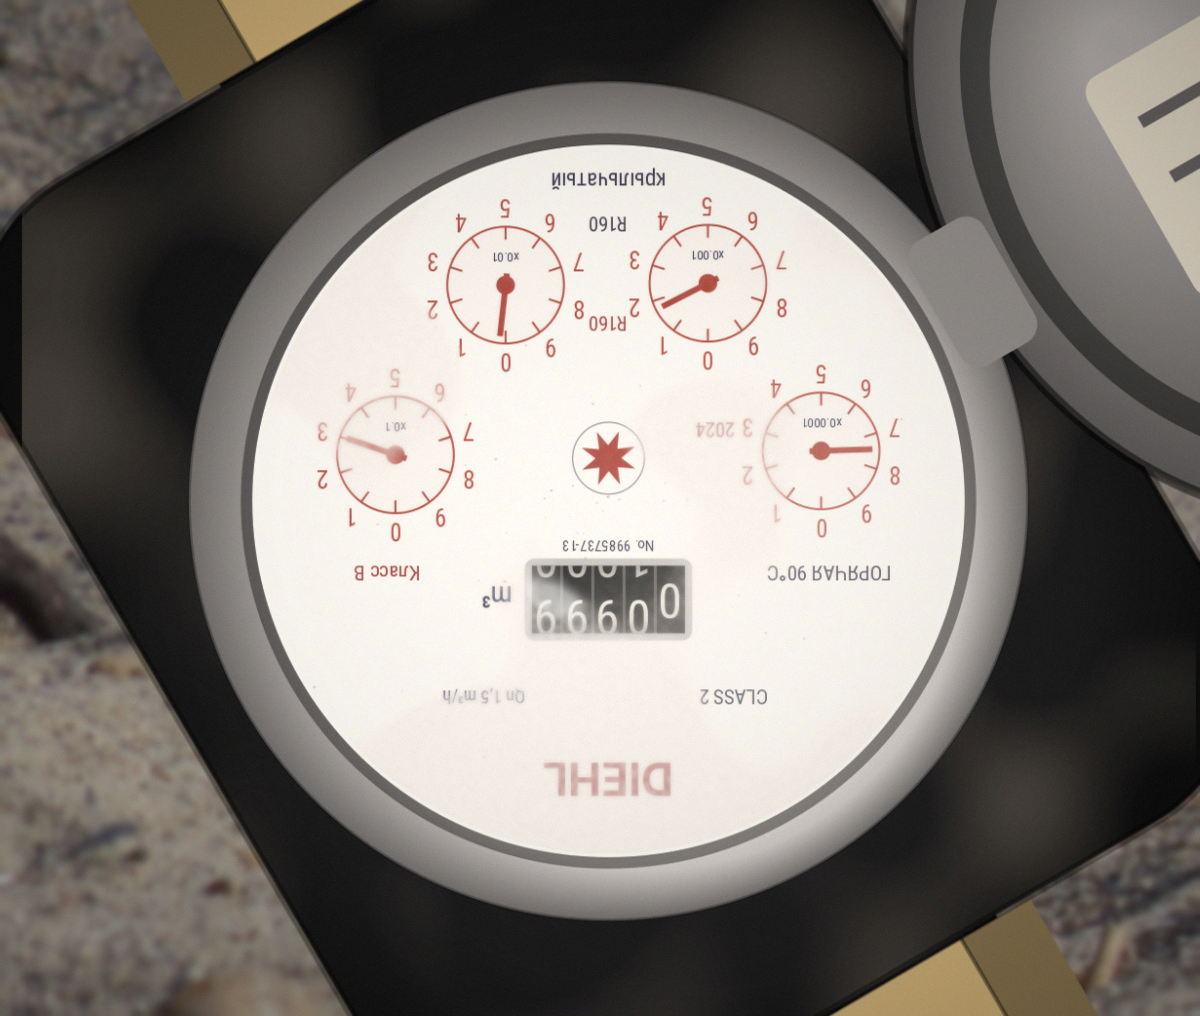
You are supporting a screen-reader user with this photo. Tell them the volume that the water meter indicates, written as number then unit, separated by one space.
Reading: 999.3017 m³
